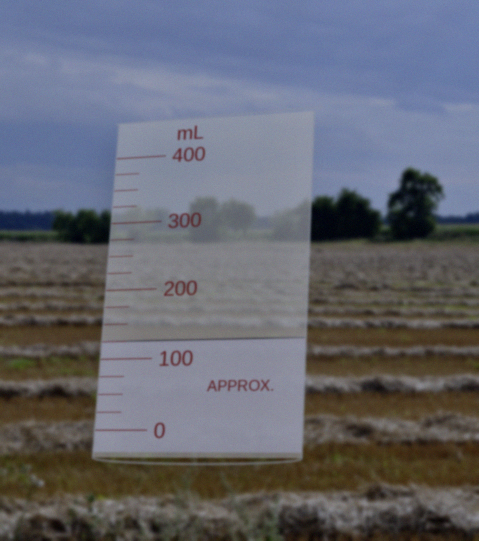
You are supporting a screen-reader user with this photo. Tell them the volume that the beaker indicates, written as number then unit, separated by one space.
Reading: 125 mL
